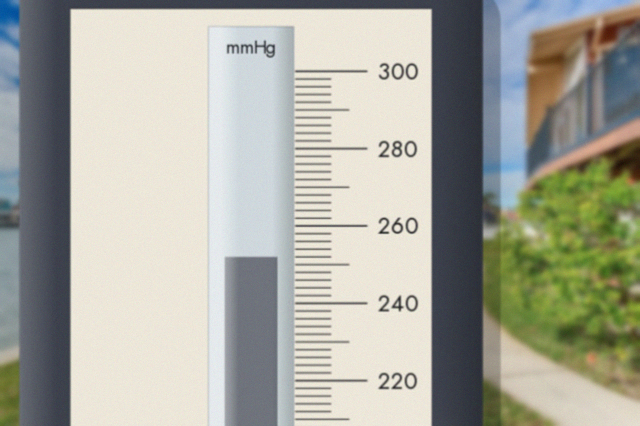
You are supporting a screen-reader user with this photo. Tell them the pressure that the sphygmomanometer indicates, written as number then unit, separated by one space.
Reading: 252 mmHg
